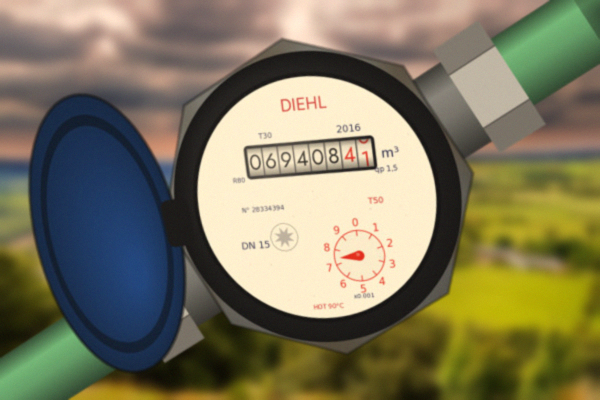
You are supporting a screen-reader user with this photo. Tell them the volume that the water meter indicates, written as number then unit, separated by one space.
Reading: 69408.407 m³
